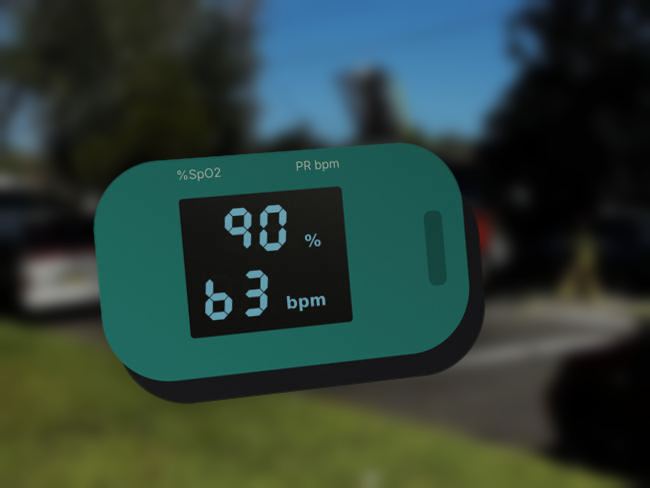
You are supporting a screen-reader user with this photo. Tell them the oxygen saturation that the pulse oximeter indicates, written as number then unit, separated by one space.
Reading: 90 %
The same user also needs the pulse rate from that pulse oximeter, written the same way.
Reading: 63 bpm
